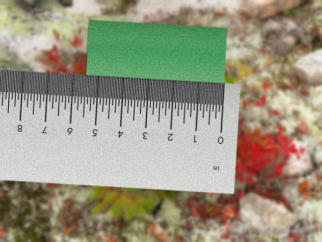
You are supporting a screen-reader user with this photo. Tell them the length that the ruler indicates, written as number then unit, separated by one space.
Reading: 5.5 in
